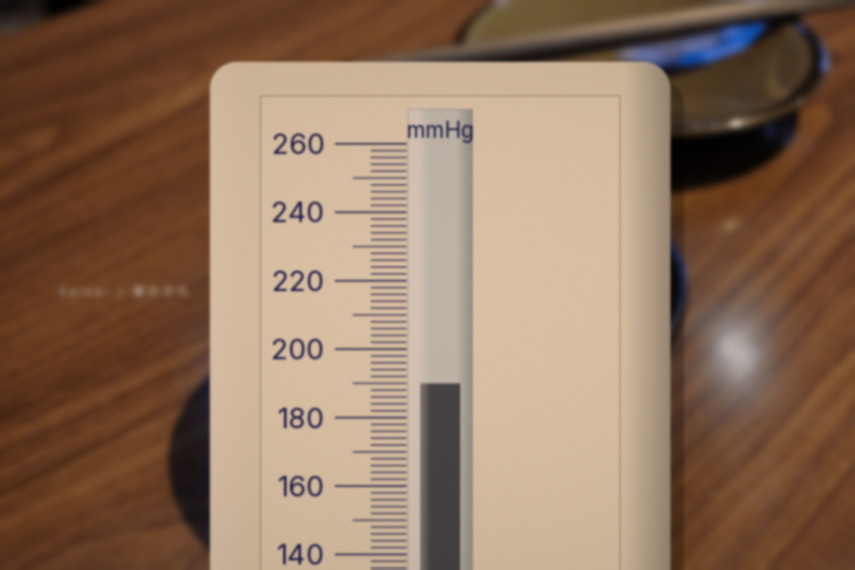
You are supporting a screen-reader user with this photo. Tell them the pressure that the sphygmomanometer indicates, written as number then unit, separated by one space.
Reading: 190 mmHg
